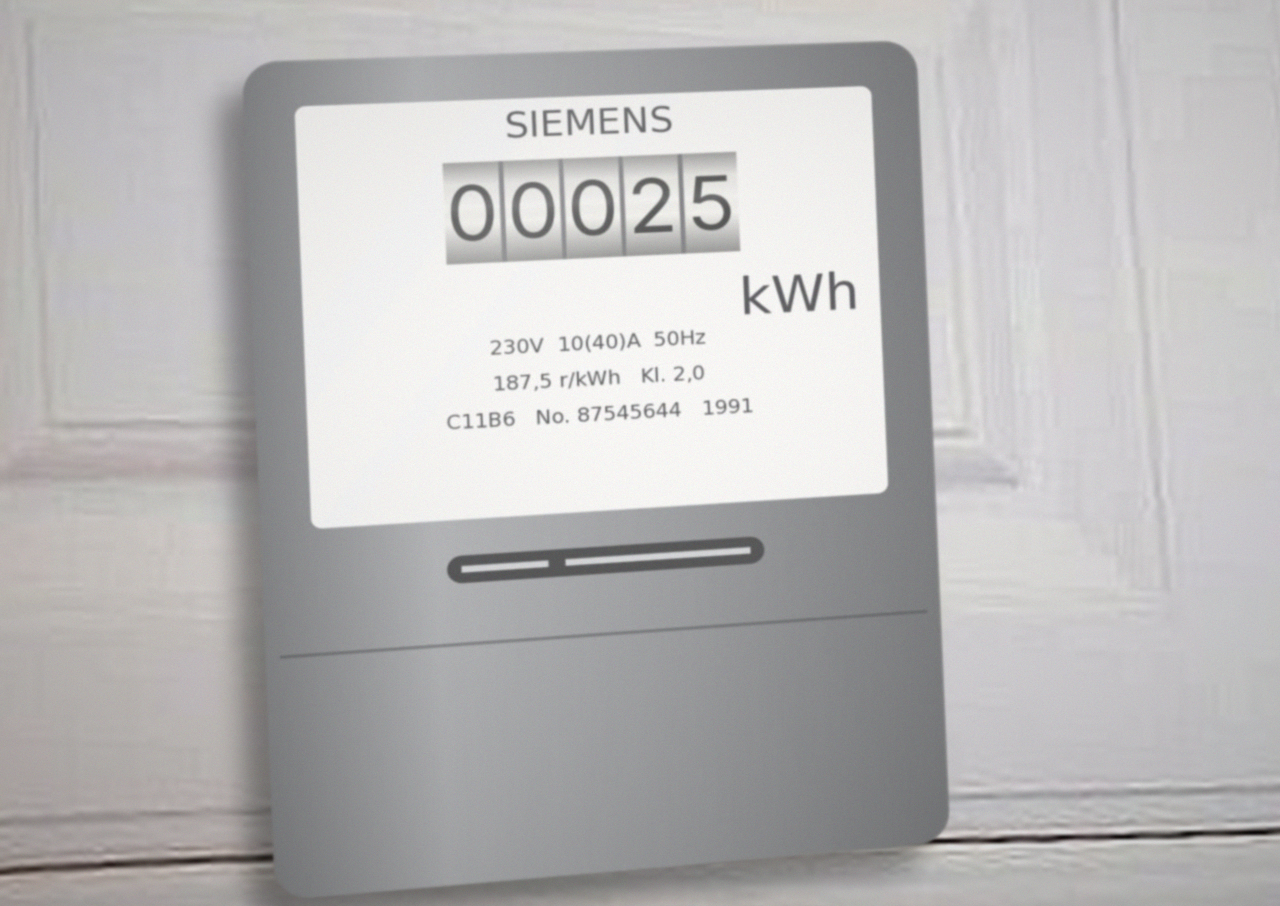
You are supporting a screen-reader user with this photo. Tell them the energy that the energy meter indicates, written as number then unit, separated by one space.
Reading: 25 kWh
